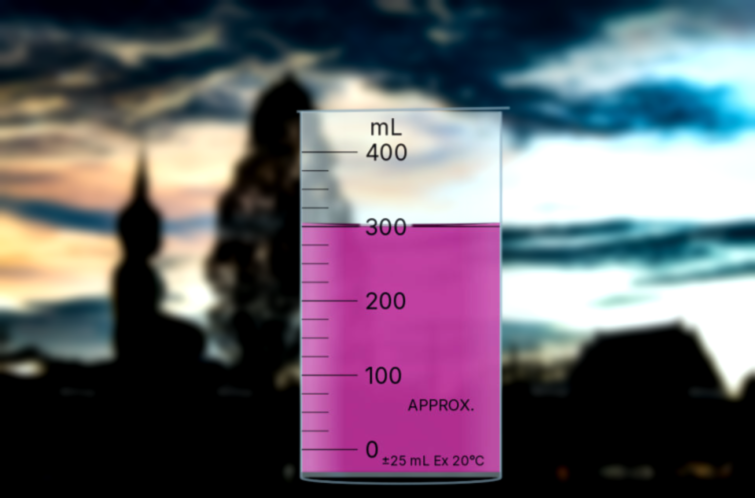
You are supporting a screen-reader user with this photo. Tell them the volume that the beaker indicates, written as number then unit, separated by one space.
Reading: 300 mL
